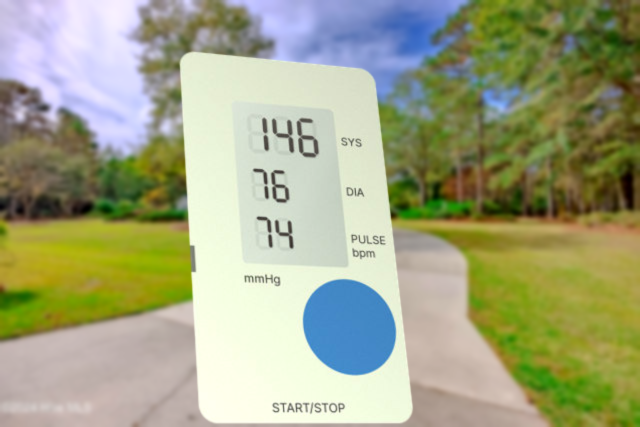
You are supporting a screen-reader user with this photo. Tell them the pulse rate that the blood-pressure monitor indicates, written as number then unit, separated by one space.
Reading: 74 bpm
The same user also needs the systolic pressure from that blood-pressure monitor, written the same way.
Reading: 146 mmHg
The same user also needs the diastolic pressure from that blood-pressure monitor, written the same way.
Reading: 76 mmHg
